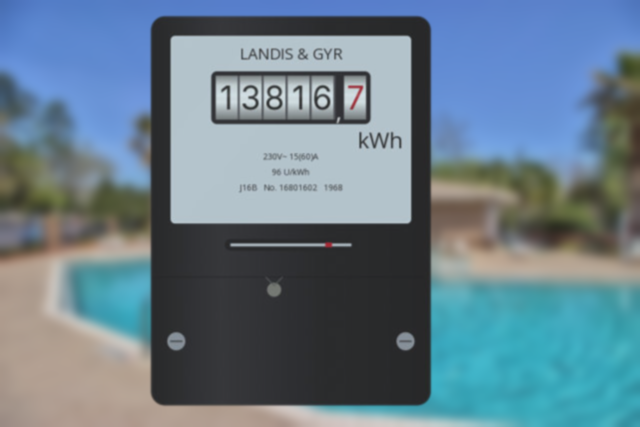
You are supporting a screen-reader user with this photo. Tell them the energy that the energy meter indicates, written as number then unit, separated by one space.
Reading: 13816.7 kWh
